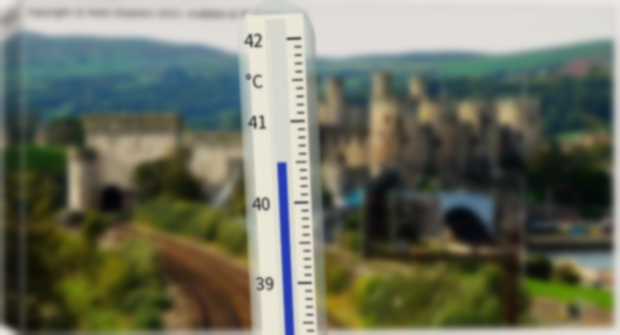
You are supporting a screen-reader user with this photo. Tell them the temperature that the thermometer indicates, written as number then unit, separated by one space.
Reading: 40.5 °C
